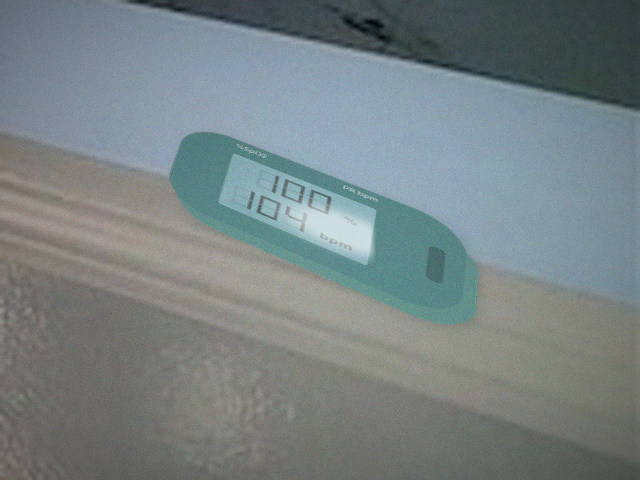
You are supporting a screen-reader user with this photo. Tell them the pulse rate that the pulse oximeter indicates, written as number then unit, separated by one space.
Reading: 104 bpm
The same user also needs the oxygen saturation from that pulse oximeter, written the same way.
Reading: 100 %
